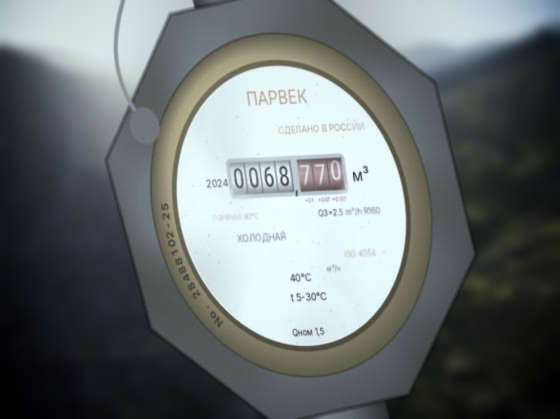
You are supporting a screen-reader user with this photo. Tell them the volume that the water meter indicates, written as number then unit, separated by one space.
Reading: 68.770 m³
